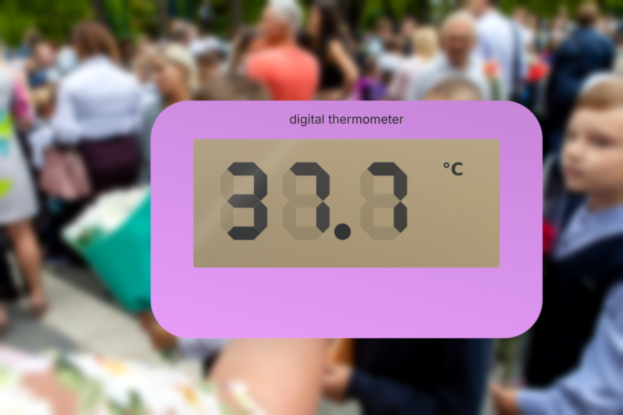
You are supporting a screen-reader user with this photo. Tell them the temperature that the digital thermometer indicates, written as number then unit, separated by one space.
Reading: 37.7 °C
